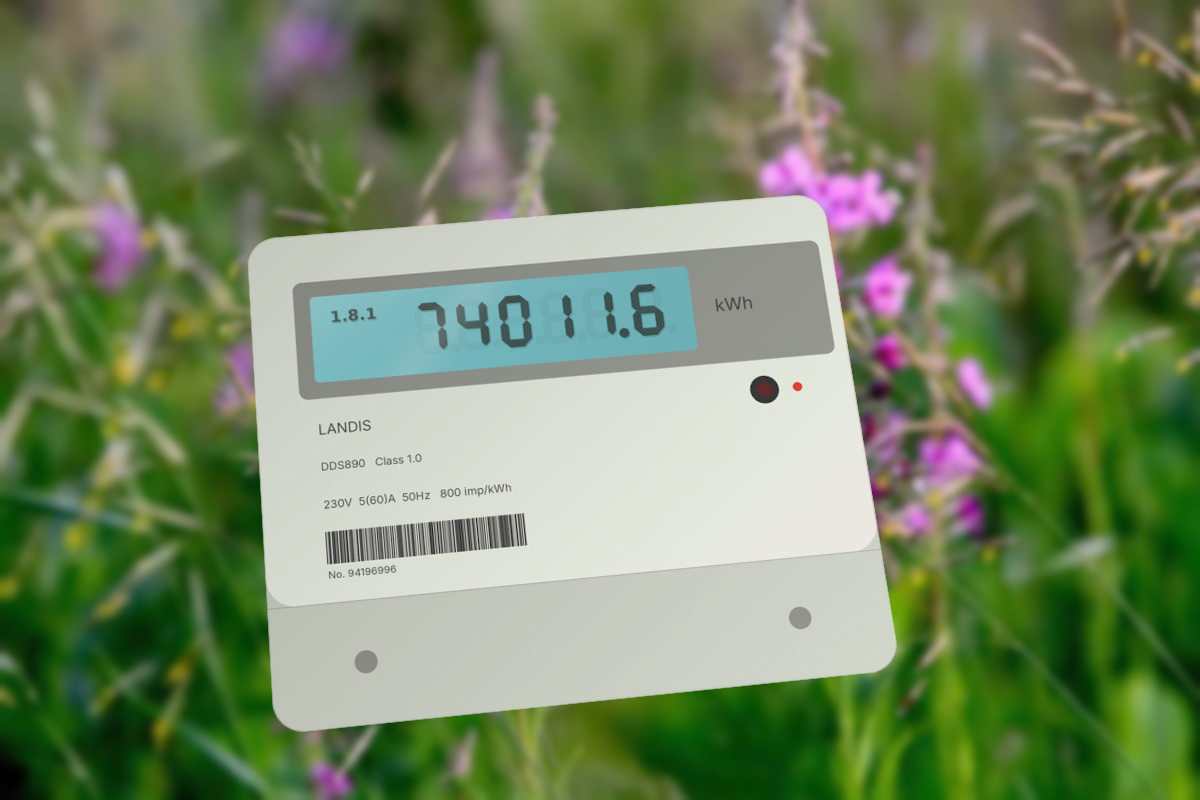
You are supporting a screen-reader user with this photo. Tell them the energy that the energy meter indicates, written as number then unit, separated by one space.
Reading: 74011.6 kWh
